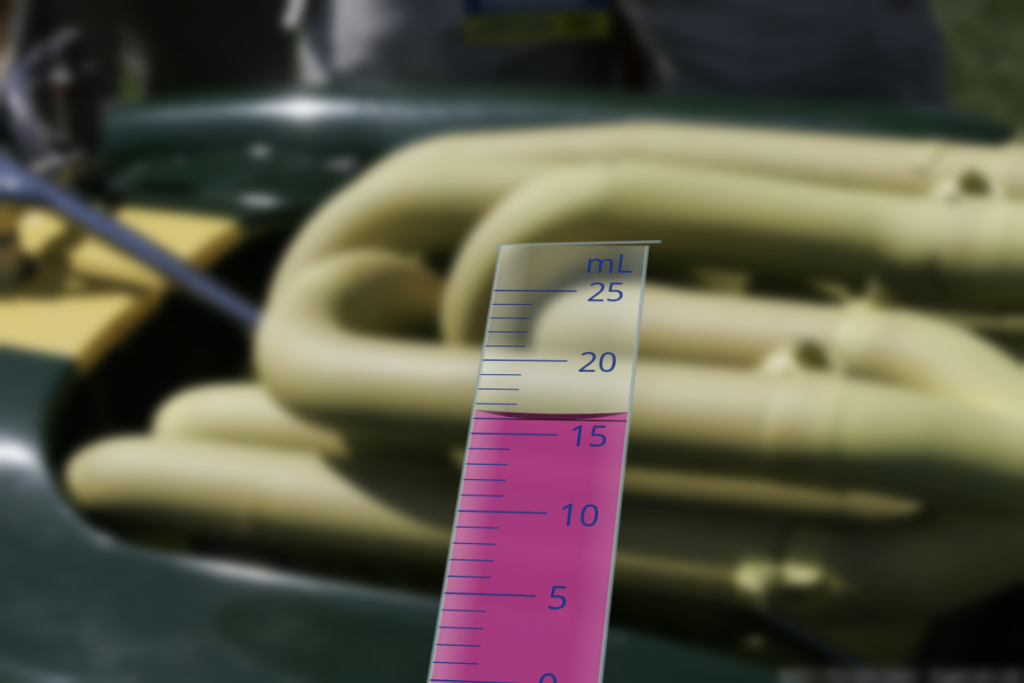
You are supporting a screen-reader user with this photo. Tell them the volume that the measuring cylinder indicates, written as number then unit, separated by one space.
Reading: 16 mL
